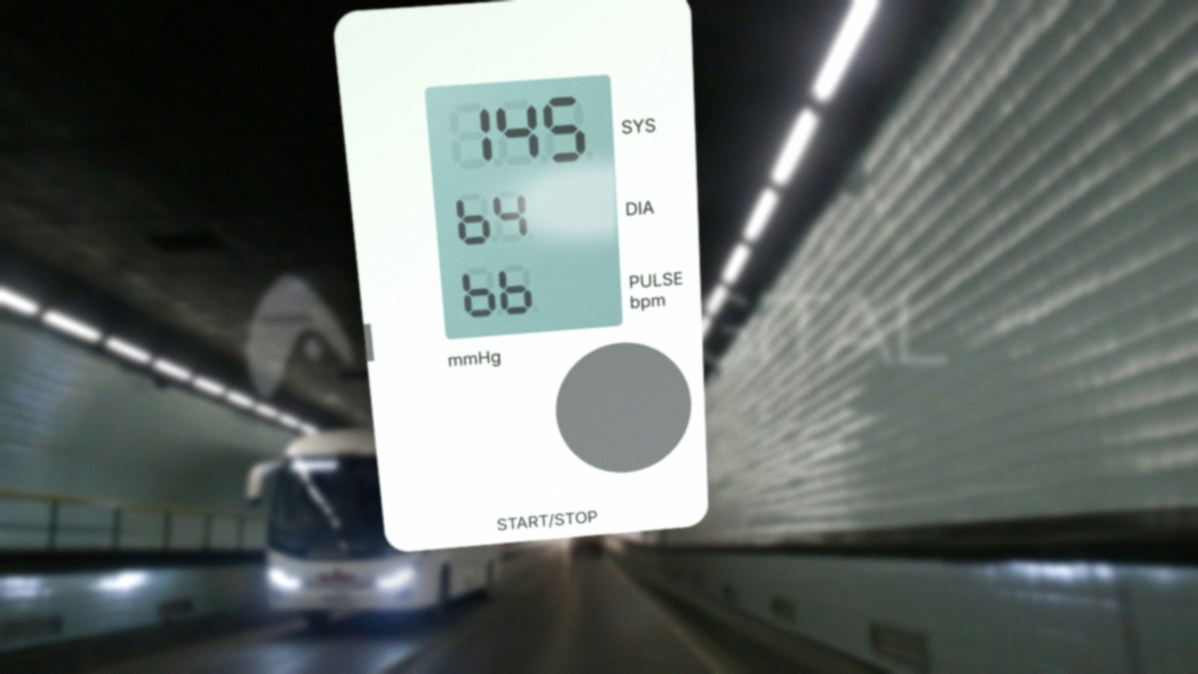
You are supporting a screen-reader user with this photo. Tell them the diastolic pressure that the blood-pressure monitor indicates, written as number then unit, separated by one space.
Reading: 64 mmHg
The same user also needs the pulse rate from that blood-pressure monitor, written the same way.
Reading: 66 bpm
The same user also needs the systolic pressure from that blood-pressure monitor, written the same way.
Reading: 145 mmHg
